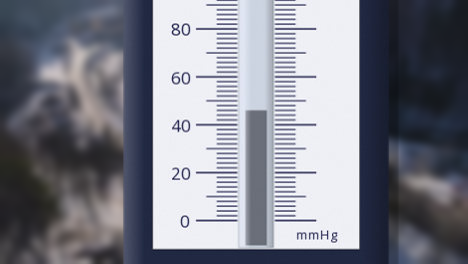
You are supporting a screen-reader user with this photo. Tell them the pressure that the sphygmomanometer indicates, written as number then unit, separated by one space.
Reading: 46 mmHg
